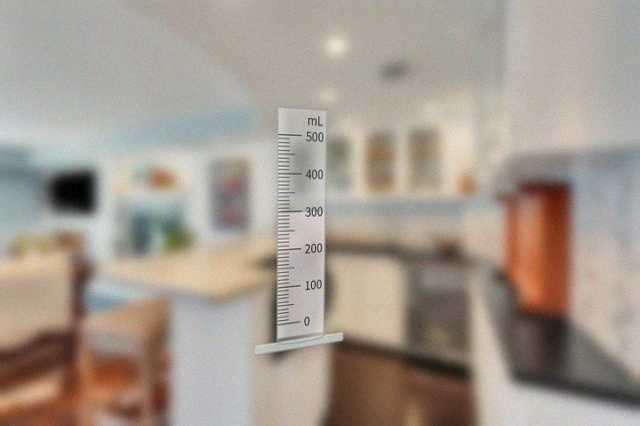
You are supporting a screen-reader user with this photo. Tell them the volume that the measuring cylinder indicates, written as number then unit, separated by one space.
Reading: 300 mL
